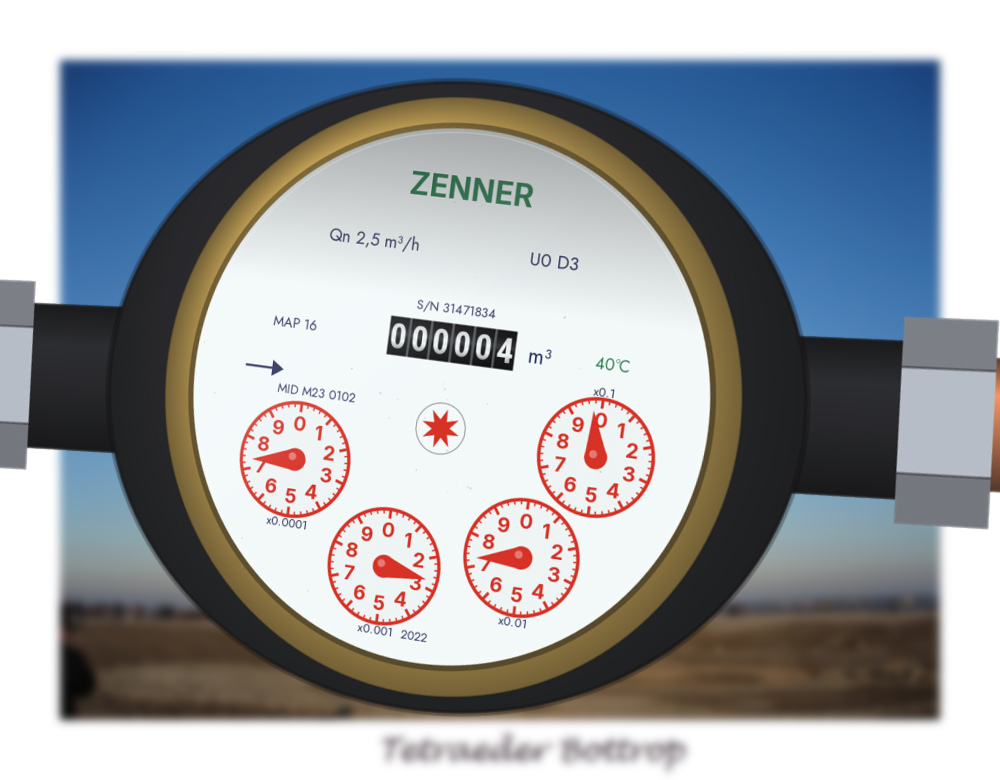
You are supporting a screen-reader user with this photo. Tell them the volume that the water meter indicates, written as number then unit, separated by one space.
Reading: 3.9727 m³
